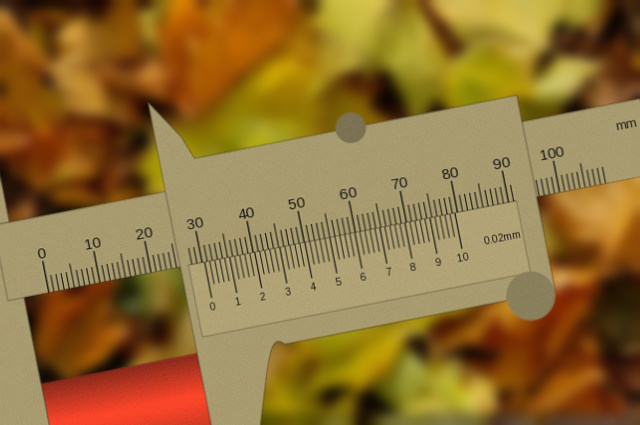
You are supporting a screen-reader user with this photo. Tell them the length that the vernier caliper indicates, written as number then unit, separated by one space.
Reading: 30.5 mm
